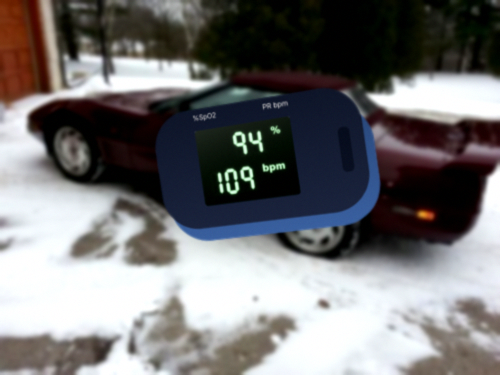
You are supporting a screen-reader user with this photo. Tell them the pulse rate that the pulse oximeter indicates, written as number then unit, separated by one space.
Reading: 109 bpm
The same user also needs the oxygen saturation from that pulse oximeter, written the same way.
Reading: 94 %
